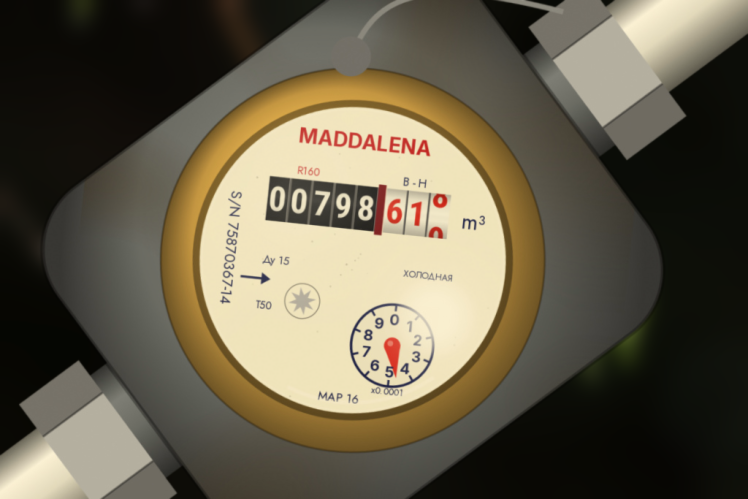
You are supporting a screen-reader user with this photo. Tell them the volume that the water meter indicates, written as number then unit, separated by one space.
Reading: 798.6184 m³
